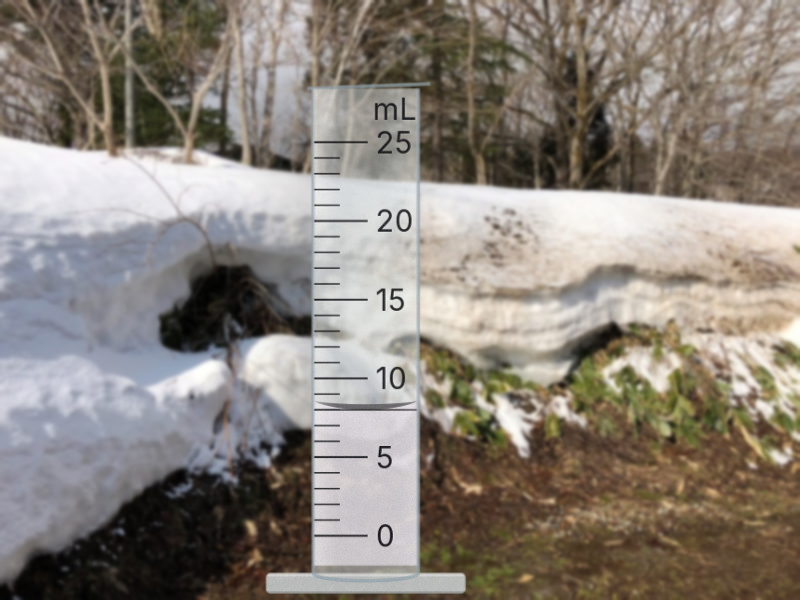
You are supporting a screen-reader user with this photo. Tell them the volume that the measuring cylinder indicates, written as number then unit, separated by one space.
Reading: 8 mL
